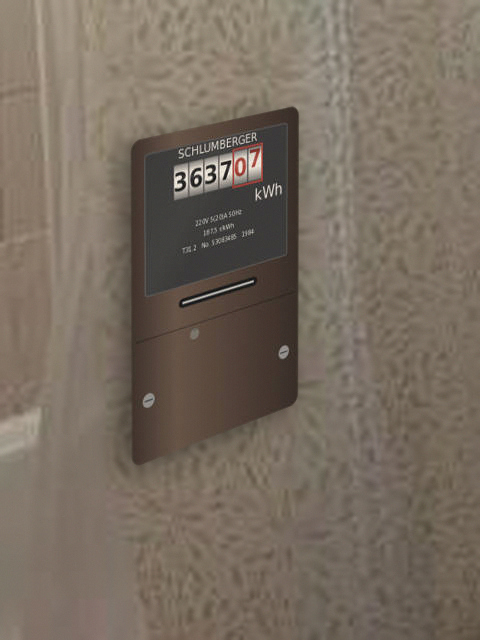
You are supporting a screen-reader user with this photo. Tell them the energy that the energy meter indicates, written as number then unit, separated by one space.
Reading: 3637.07 kWh
